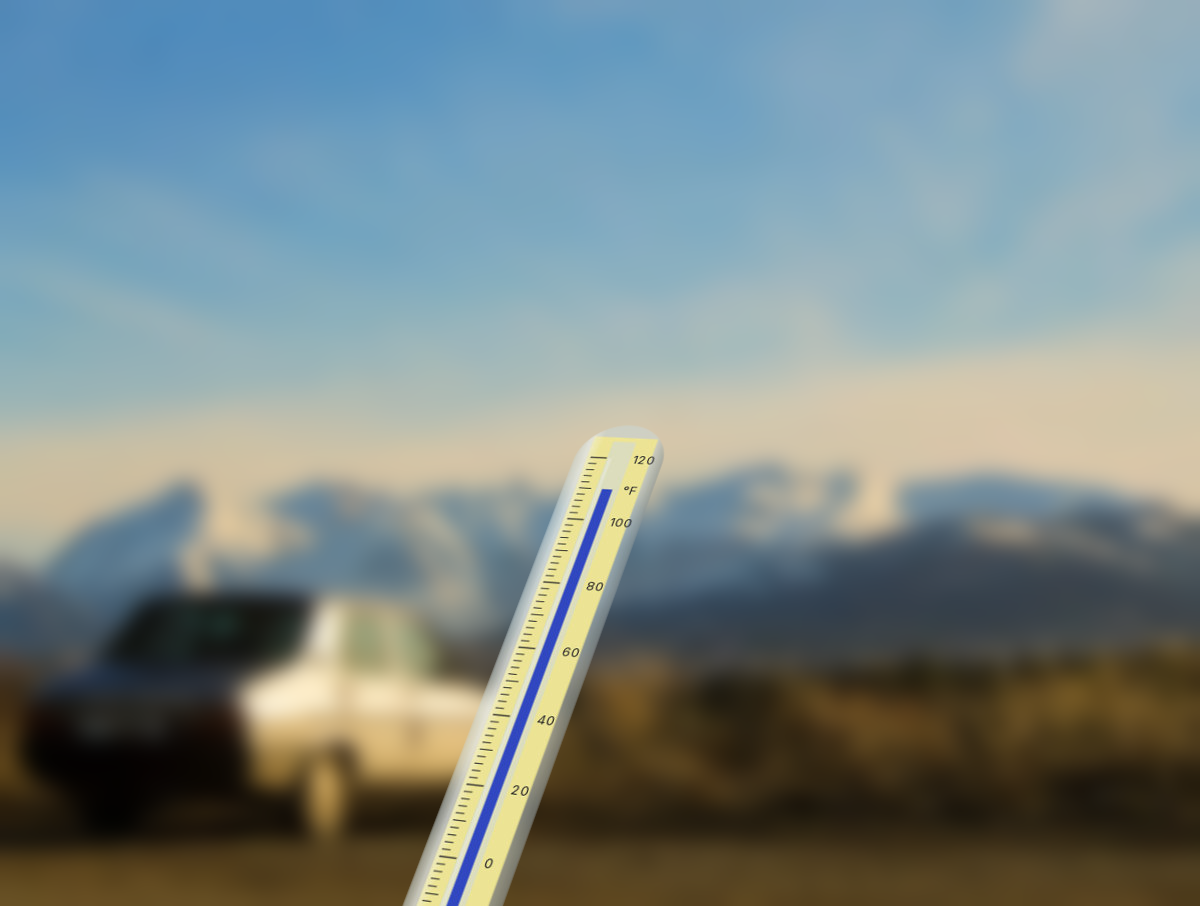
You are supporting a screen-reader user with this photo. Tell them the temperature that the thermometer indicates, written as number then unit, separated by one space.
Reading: 110 °F
